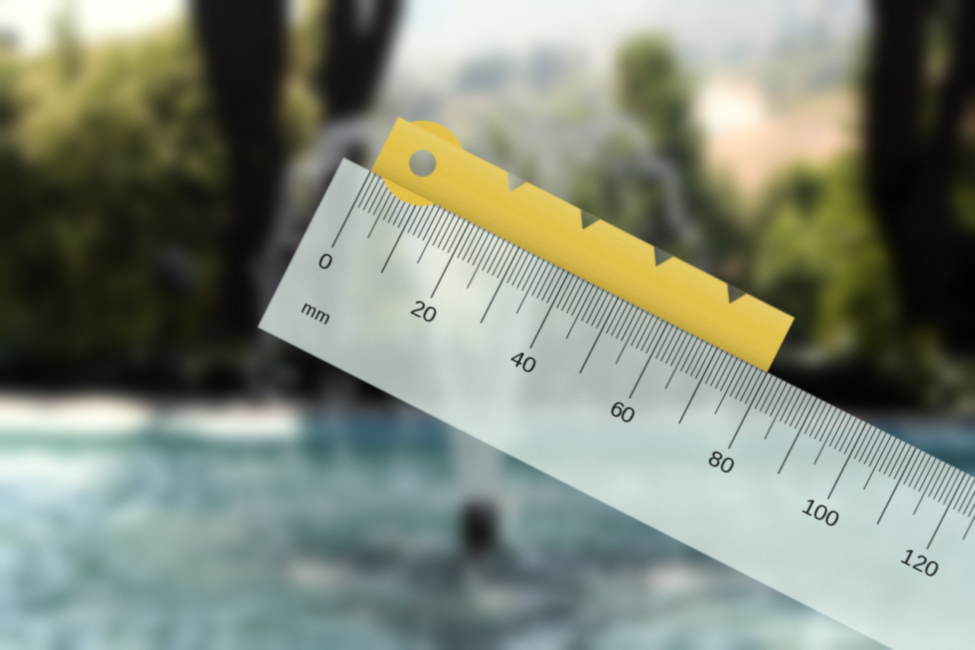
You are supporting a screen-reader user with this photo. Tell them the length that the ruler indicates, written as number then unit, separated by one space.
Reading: 80 mm
